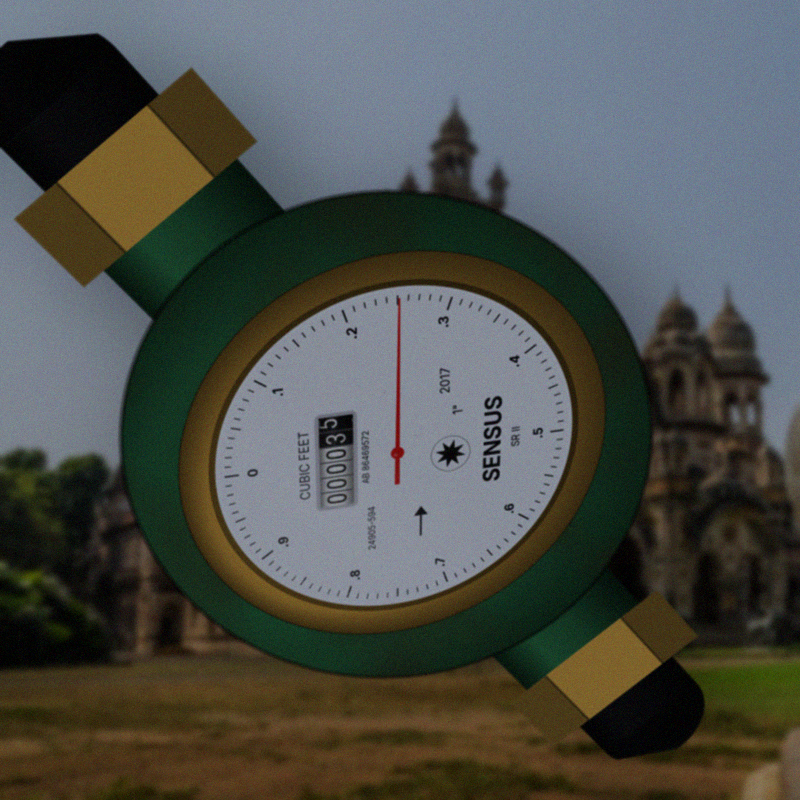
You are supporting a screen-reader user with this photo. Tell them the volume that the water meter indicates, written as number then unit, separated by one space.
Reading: 35.25 ft³
